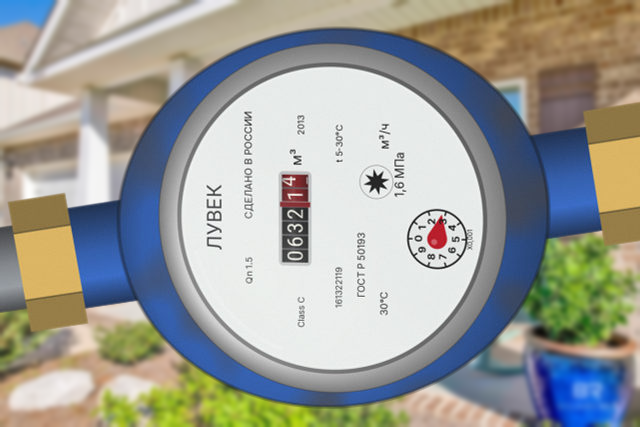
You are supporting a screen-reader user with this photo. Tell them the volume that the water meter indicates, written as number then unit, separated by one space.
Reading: 632.142 m³
